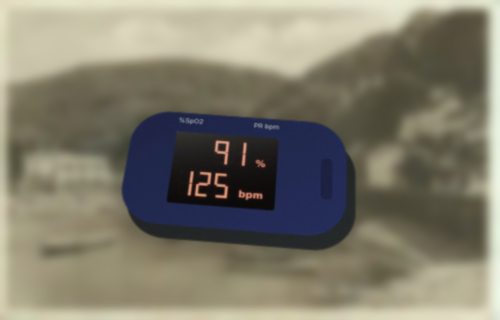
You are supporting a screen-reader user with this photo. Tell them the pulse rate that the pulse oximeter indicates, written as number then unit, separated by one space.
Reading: 125 bpm
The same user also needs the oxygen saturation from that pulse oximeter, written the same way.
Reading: 91 %
